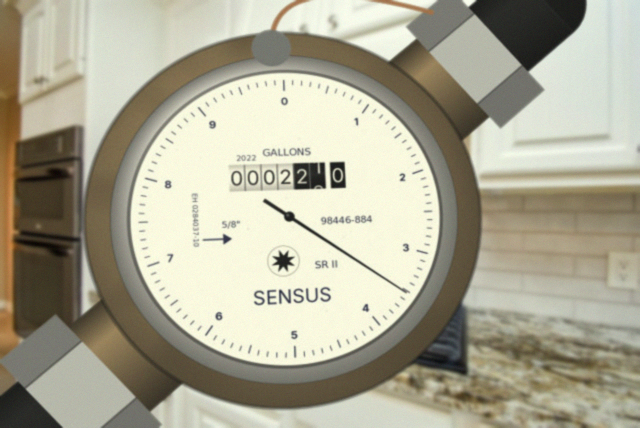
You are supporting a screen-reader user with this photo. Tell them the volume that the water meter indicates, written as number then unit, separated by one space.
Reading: 2213.5 gal
